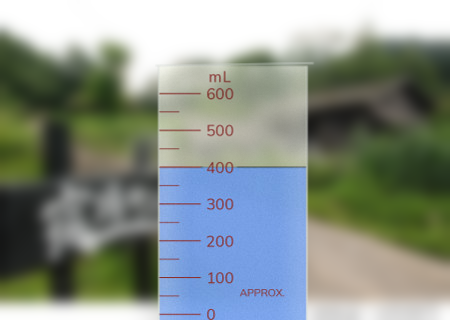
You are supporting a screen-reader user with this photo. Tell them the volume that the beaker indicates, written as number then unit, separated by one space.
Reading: 400 mL
